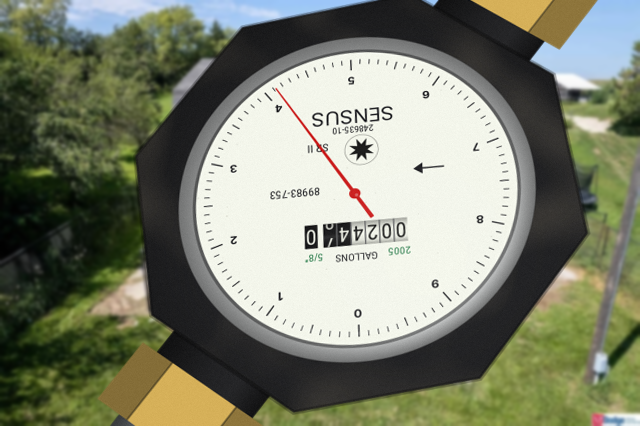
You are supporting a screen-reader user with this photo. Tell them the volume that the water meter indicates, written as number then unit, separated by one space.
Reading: 24474.1 gal
